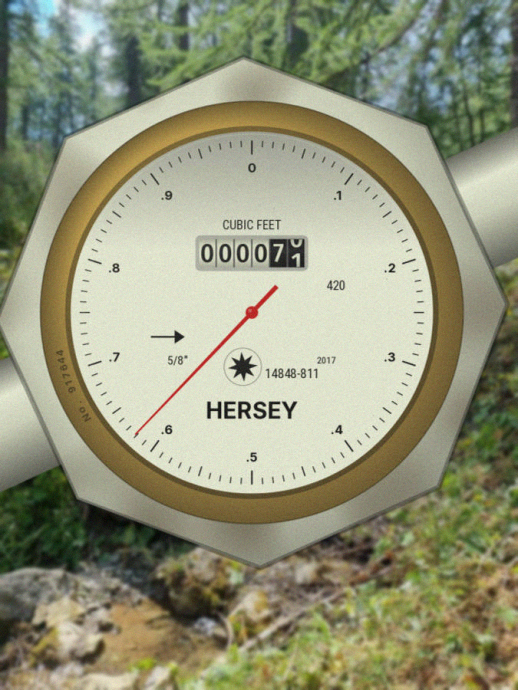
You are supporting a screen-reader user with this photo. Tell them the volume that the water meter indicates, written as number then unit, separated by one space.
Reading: 70.62 ft³
